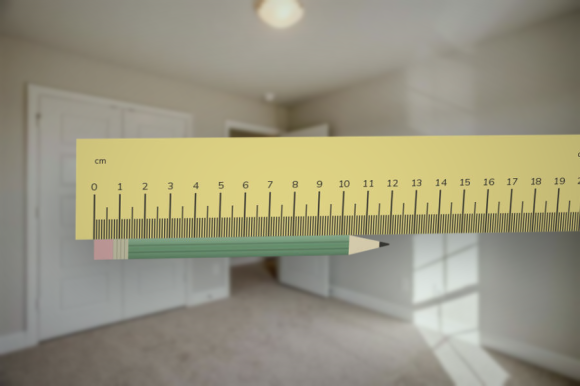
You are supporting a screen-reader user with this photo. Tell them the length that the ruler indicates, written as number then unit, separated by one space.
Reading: 12 cm
